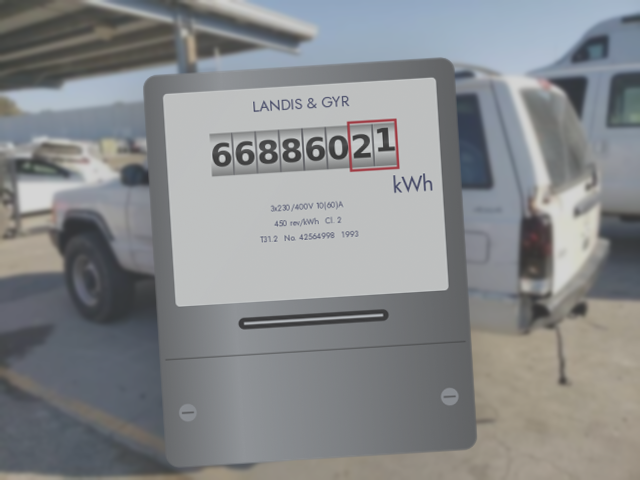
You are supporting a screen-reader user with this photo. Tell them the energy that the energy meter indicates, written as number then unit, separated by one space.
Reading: 668860.21 kWh
